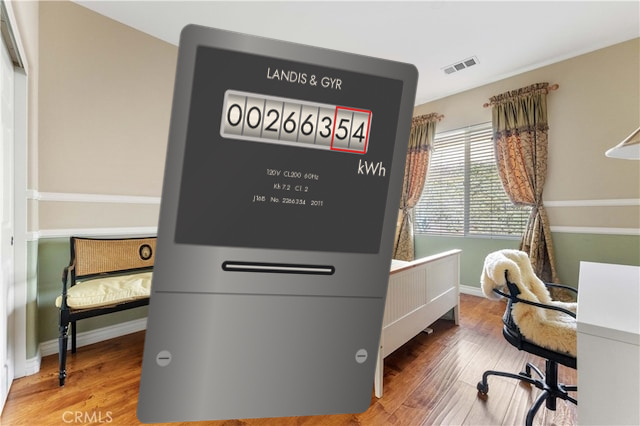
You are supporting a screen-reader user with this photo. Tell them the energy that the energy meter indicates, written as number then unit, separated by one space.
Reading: 2663.54 kWh
